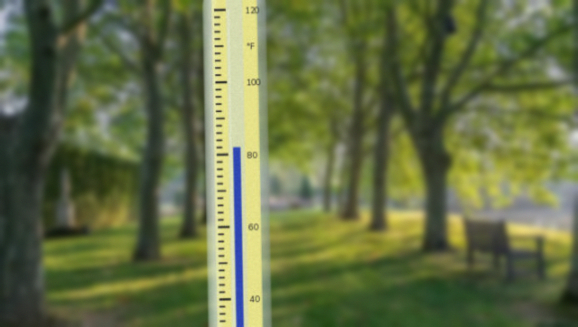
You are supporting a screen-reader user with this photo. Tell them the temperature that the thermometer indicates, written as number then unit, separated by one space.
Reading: 82 °F
